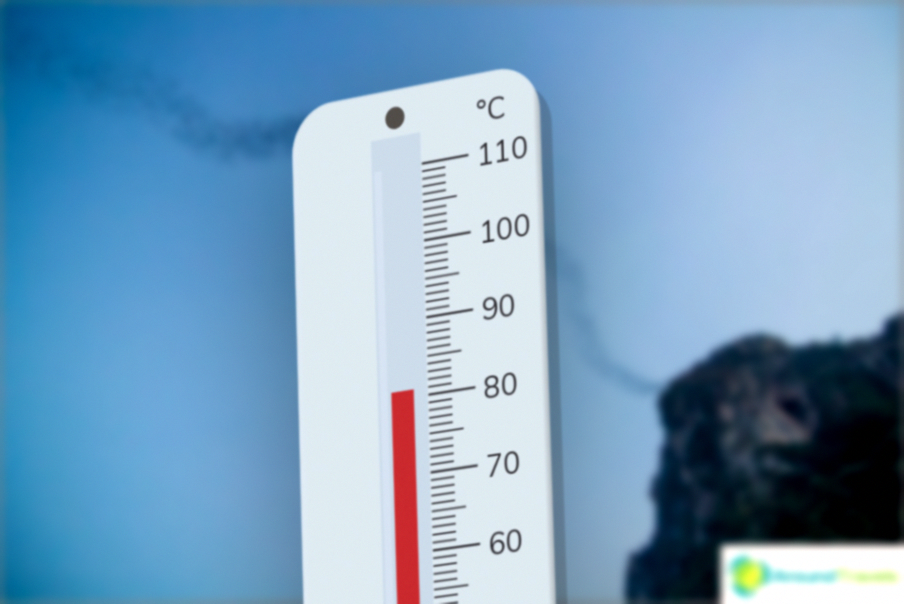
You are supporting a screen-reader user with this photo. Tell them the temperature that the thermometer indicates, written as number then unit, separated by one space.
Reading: 81 °C
